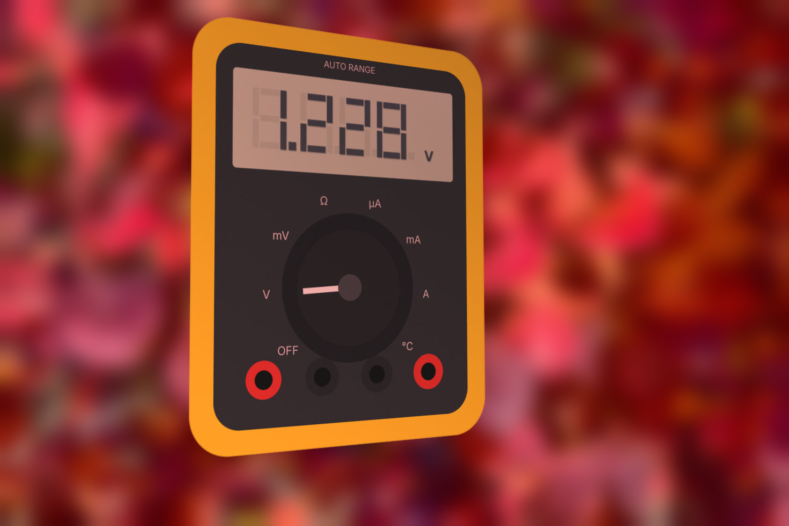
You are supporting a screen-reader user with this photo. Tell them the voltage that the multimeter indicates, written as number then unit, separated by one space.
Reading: 1.228 V
